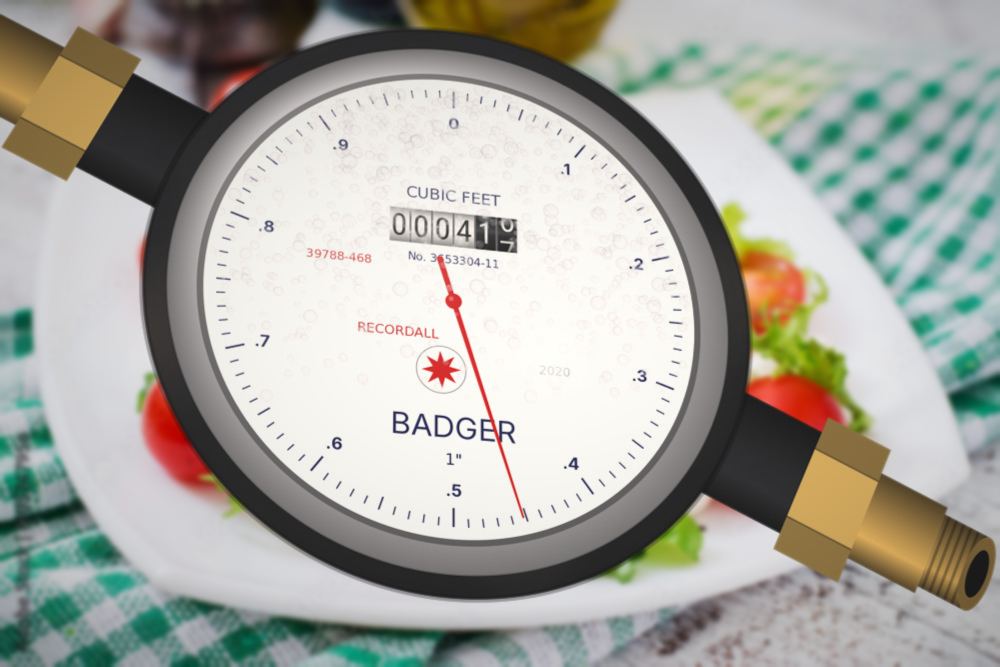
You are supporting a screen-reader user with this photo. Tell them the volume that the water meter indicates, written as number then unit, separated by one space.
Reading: 416.45 ft³
